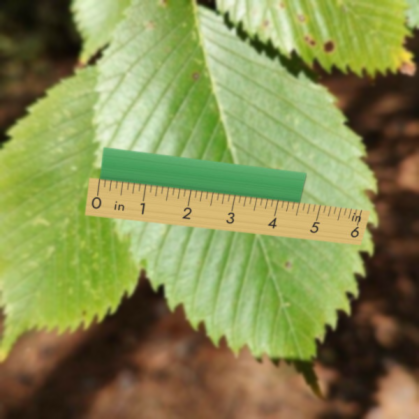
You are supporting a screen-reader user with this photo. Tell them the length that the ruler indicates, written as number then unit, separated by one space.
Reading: 4.5 in
